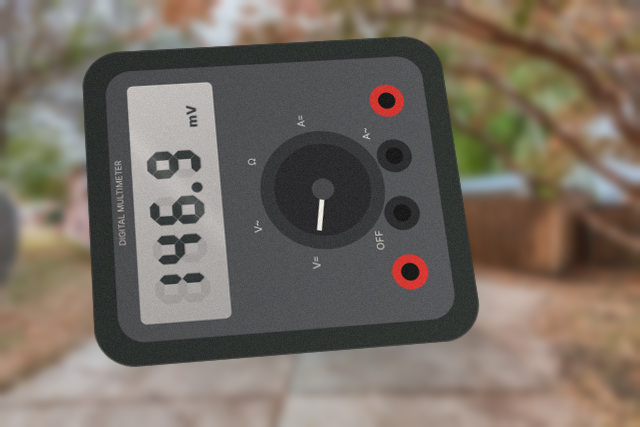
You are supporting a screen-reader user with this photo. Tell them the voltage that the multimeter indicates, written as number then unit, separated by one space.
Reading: 146.9 mV
